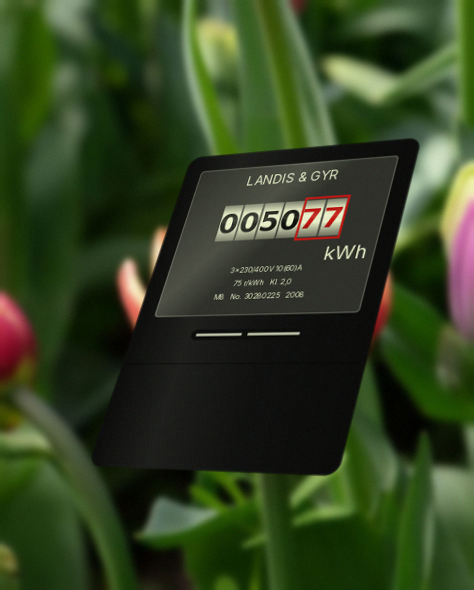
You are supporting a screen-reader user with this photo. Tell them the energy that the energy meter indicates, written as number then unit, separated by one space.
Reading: 50.77 kWh
